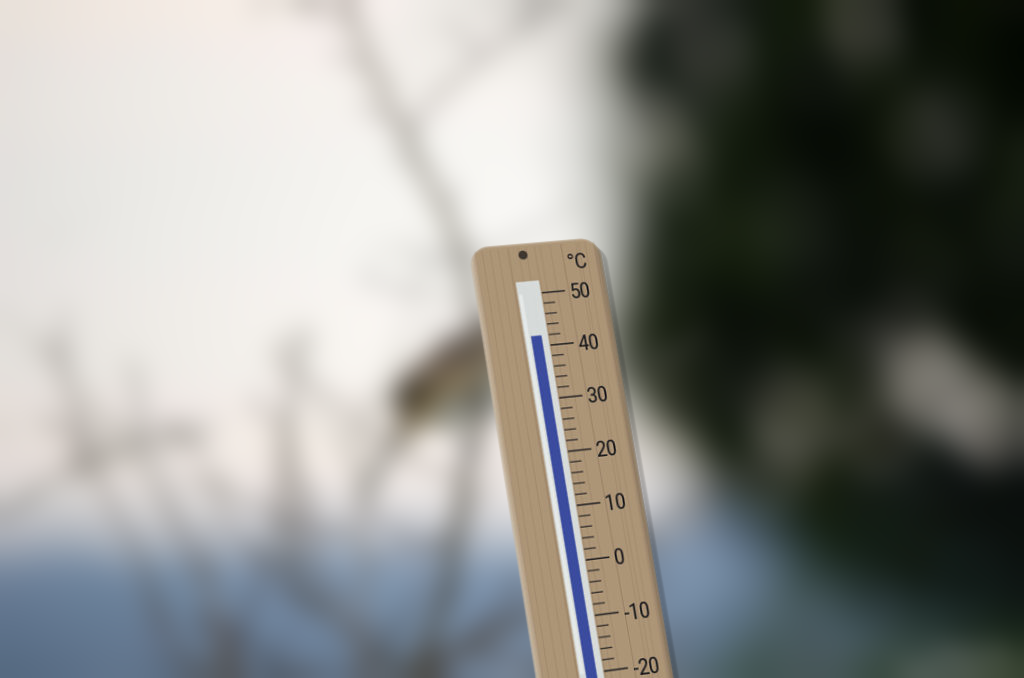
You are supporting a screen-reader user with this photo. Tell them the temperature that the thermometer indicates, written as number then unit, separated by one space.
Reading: 42 °C
